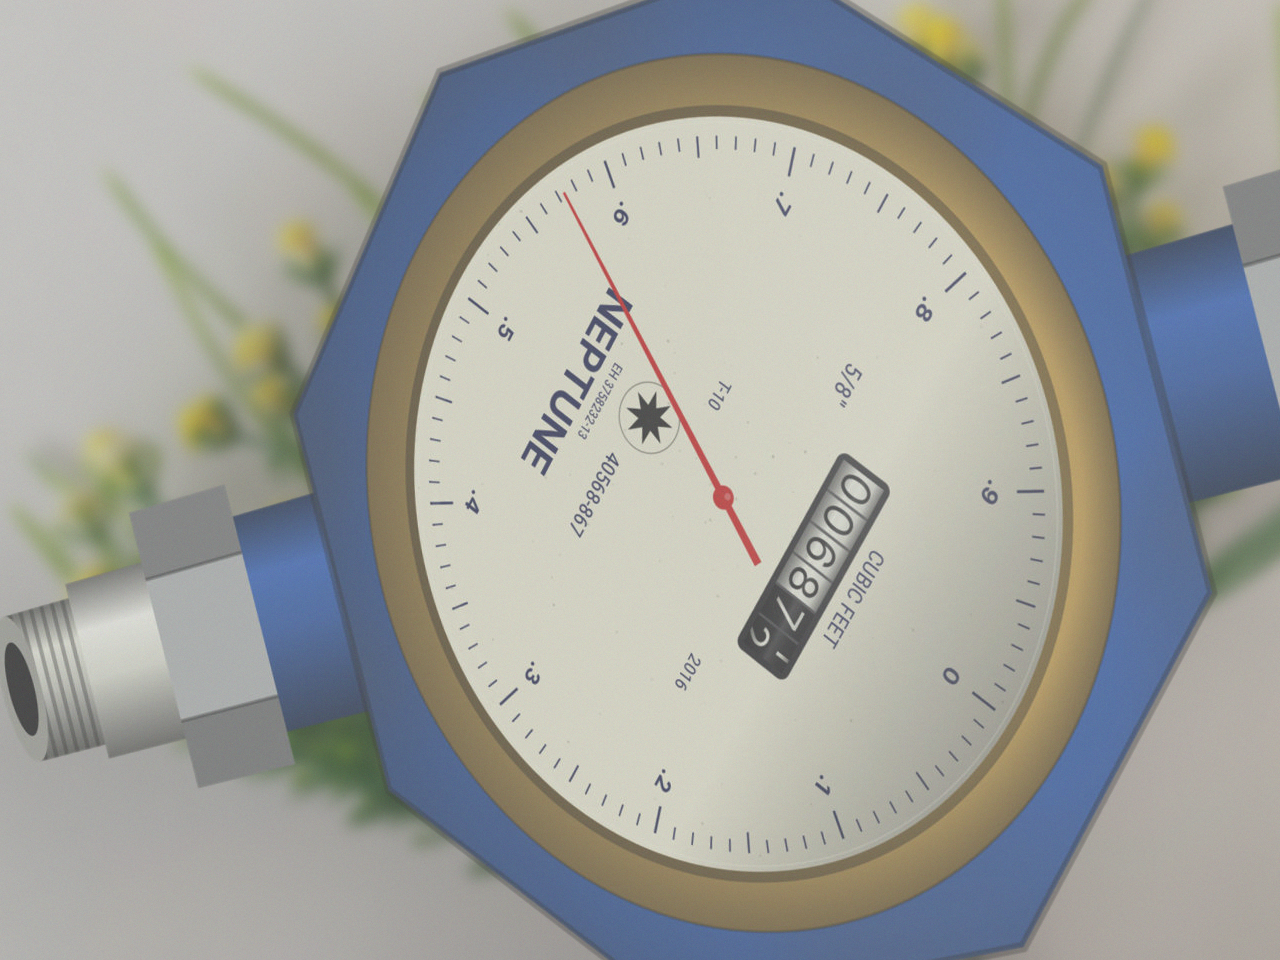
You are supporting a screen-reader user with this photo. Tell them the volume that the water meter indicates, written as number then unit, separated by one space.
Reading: 6871.57 ft³
